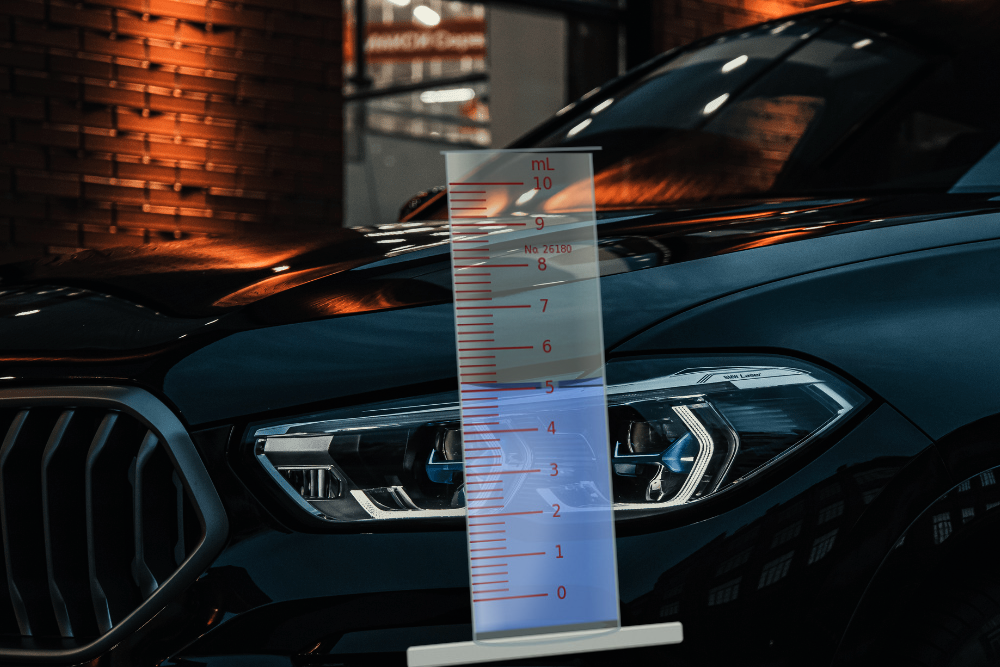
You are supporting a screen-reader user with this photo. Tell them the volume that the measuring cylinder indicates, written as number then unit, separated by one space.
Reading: 5 mL
